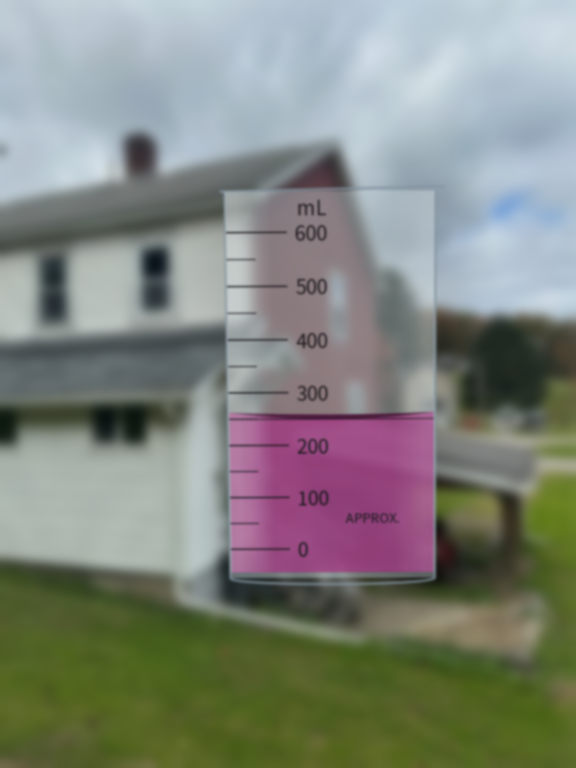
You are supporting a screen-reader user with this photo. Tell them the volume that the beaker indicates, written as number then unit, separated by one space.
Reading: 250 mL
